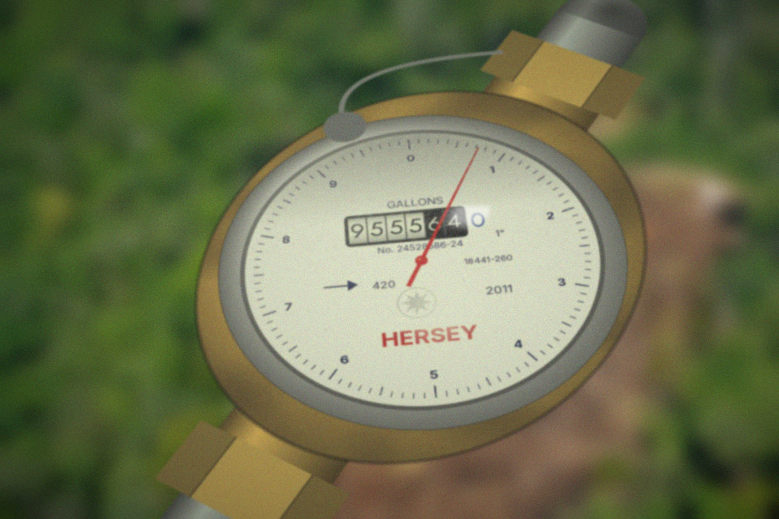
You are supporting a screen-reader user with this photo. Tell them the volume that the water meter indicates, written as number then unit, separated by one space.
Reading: 9555640.7 gal
